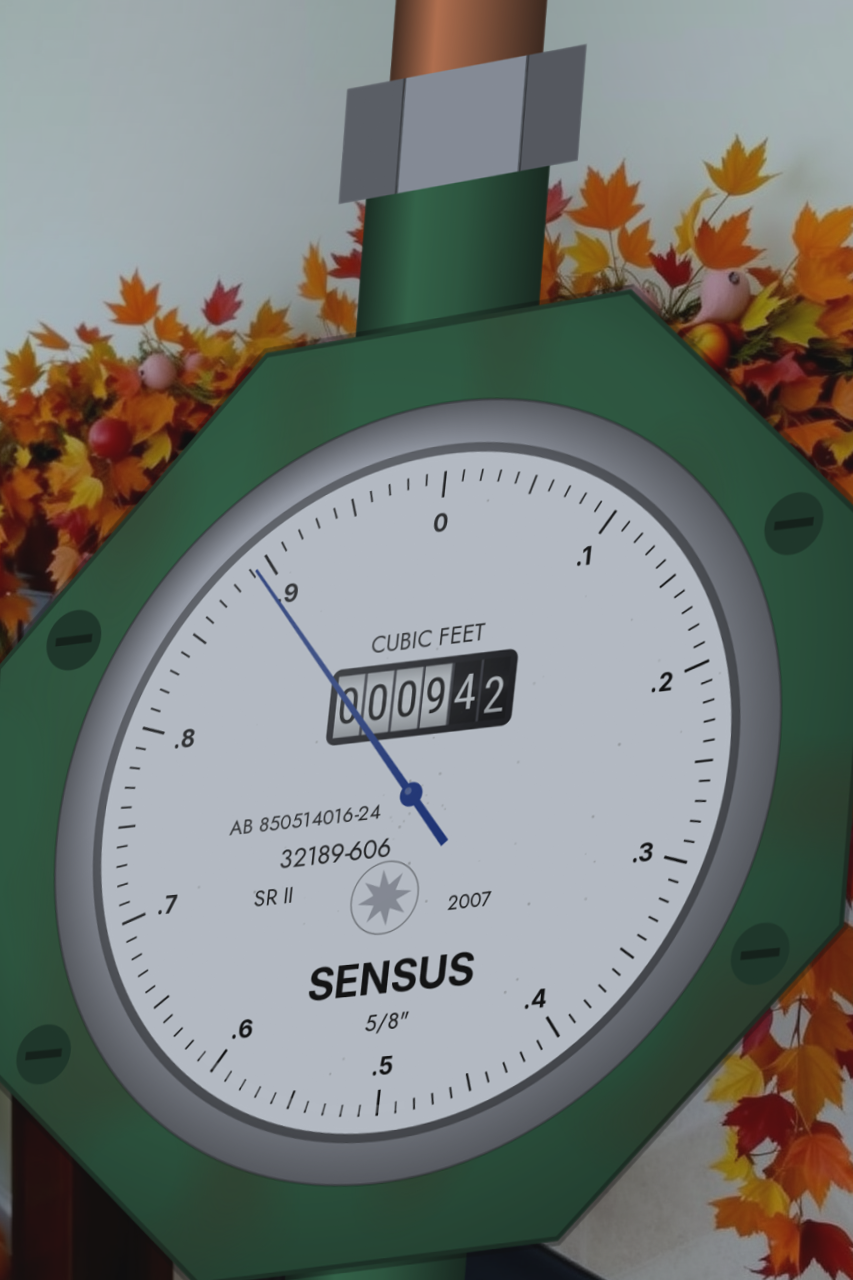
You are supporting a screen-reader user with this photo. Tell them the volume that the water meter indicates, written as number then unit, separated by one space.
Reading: 941.89 ft³
